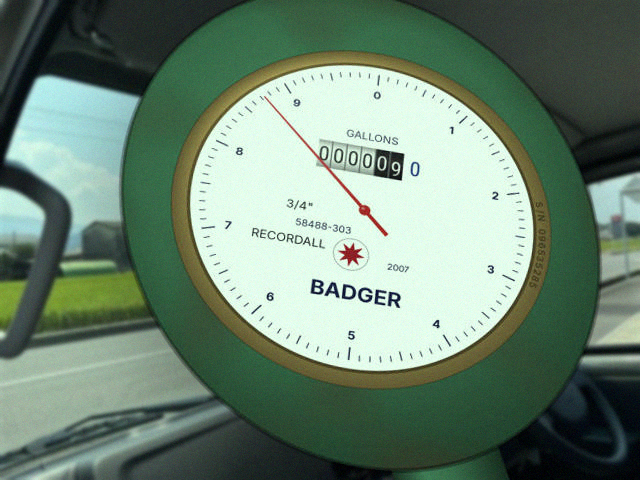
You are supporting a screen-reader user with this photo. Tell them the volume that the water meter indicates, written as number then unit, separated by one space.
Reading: 88.7 gal
